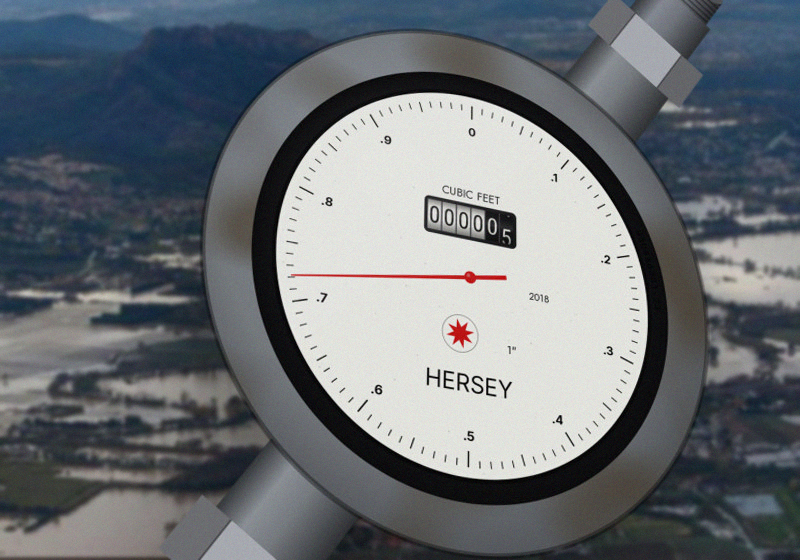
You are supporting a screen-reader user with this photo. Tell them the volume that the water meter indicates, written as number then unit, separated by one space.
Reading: 4.72 ft³
